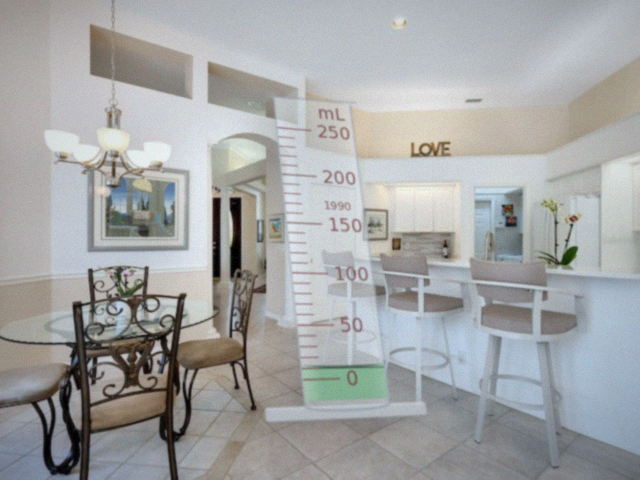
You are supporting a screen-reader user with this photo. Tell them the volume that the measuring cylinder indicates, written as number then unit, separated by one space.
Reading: 10 mL
